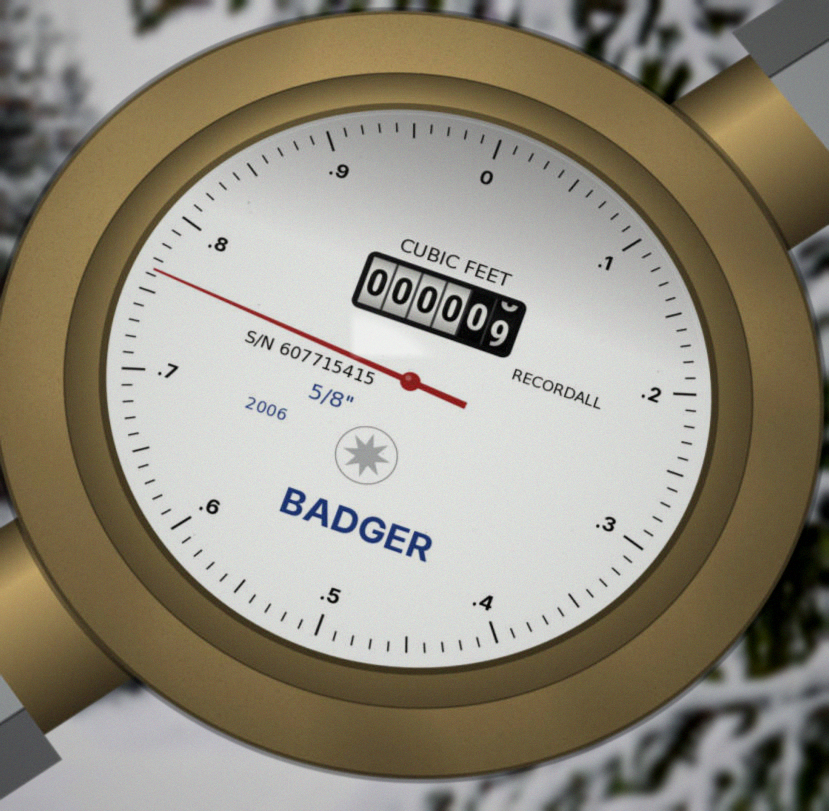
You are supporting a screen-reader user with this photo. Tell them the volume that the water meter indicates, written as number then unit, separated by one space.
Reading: 8.76 ft³
